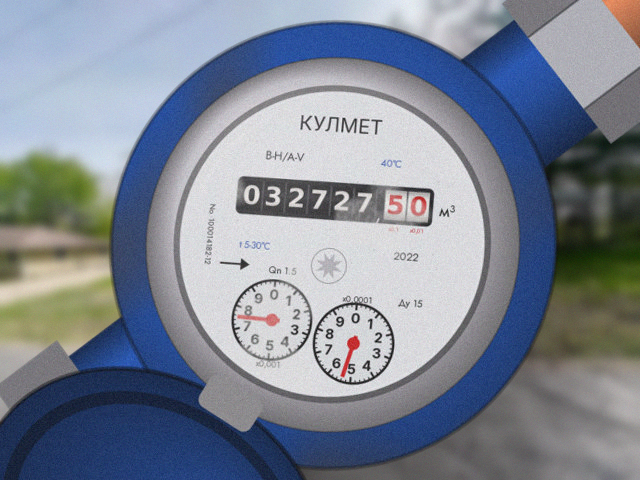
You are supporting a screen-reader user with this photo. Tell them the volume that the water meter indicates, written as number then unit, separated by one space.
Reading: 32727.5075 m³
